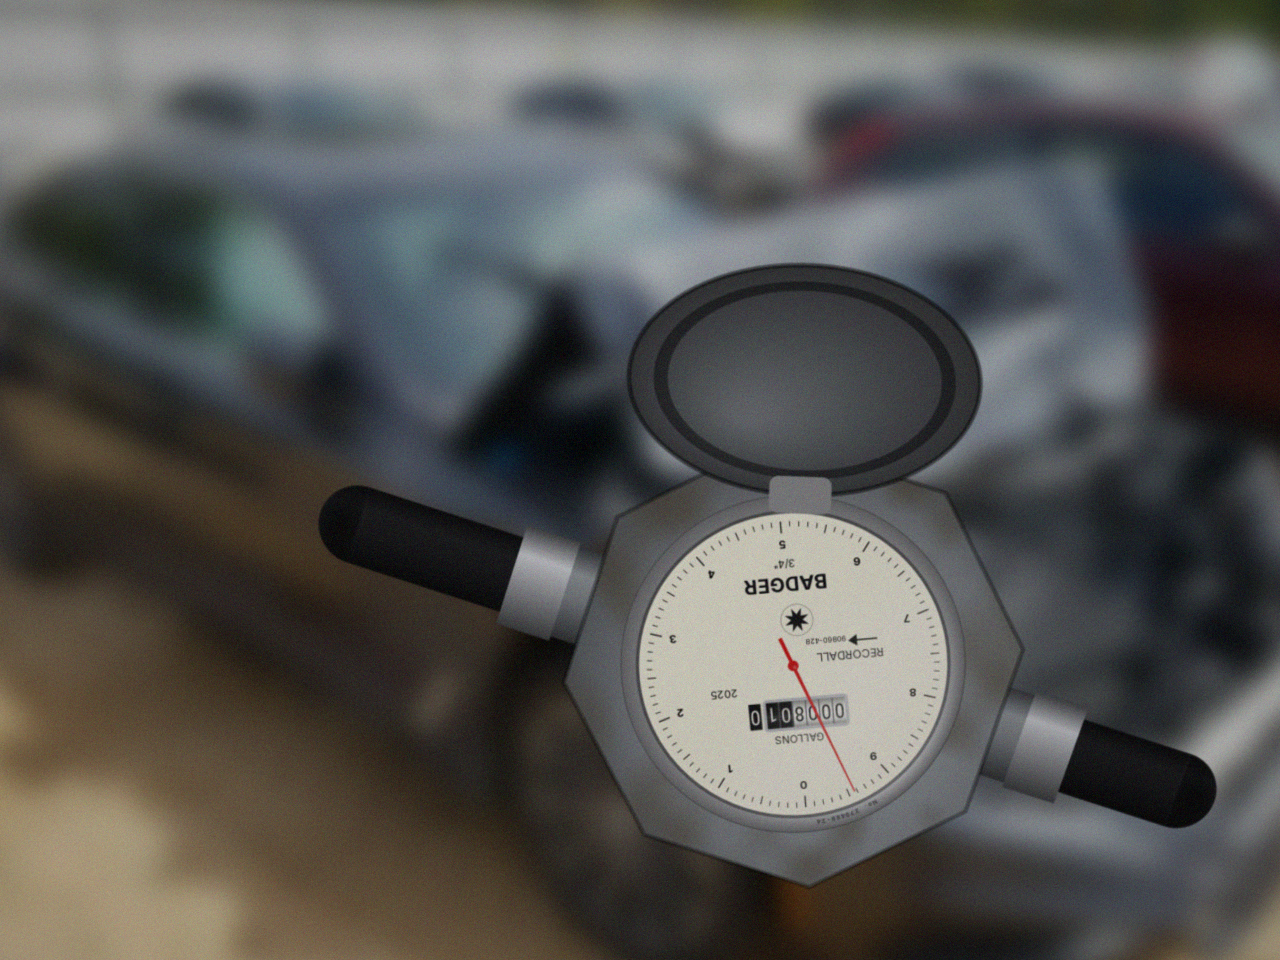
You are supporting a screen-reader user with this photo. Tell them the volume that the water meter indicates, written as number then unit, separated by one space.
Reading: 8009.4 gal
